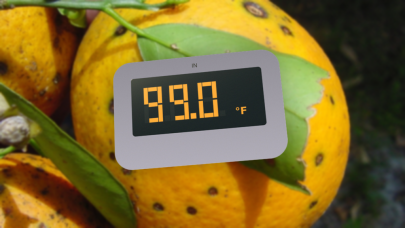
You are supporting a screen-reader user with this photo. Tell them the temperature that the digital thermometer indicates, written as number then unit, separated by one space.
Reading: 99.0 °F
